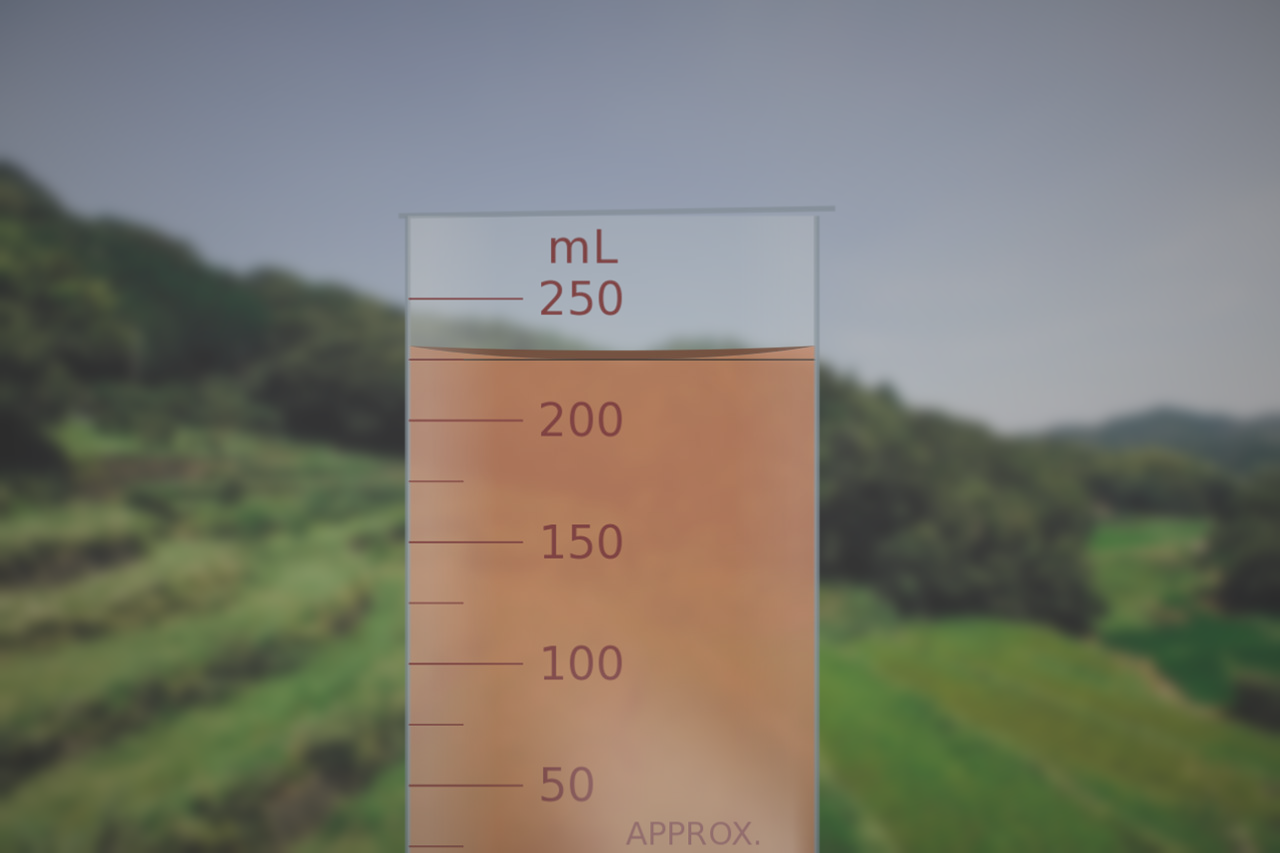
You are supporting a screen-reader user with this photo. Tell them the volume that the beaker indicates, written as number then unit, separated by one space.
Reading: 225 mL
